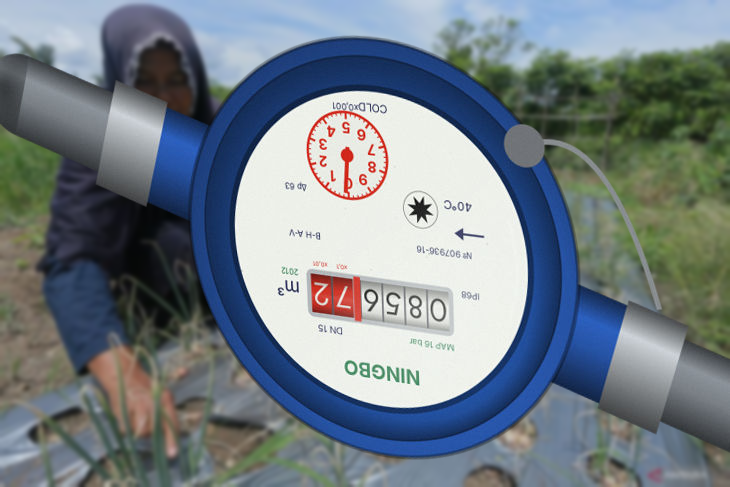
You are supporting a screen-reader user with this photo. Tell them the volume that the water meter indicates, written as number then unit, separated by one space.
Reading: 856.720 m³
